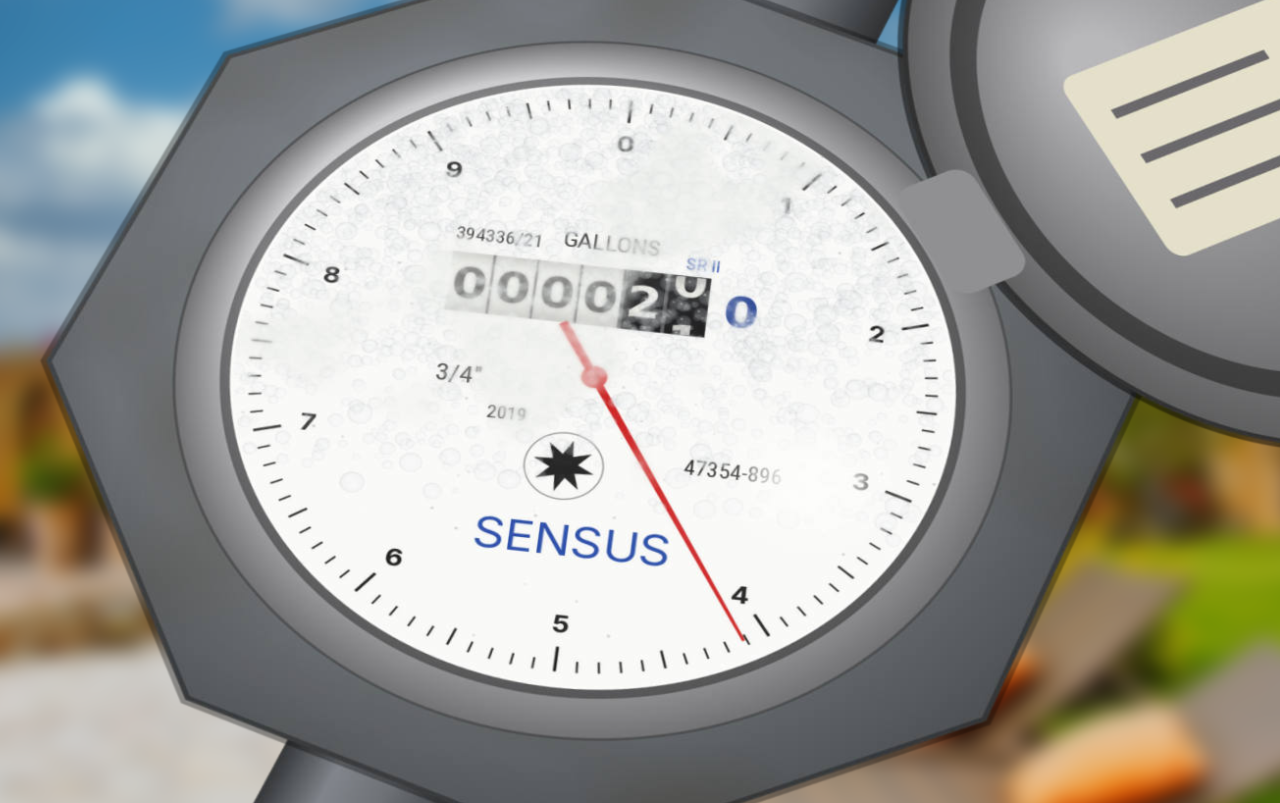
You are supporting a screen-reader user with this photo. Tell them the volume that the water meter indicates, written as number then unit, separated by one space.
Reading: 204.1 gal
